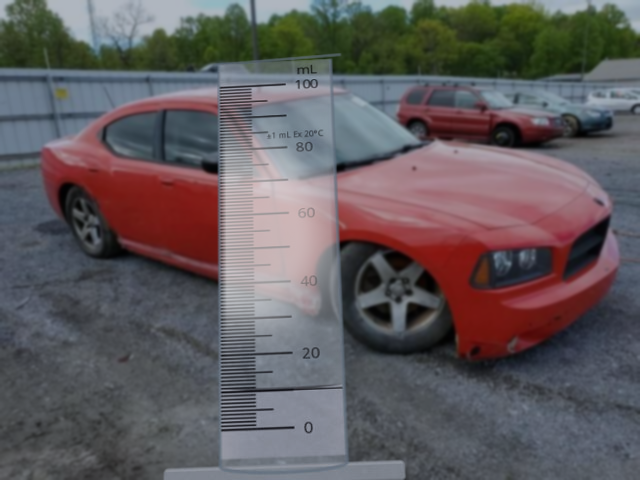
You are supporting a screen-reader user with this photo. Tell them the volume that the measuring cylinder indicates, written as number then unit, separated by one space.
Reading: 10 mL
